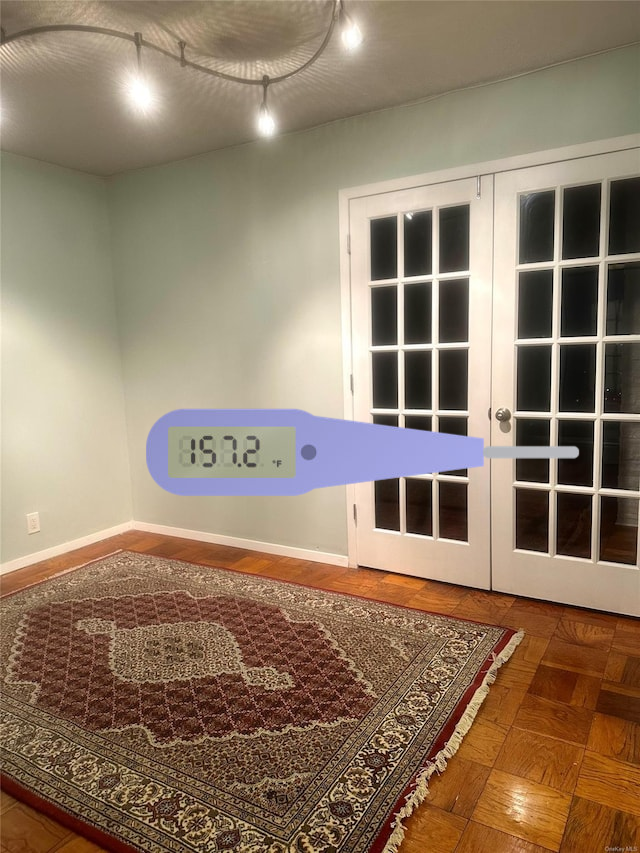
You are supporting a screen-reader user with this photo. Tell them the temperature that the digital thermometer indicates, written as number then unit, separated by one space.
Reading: 157.2 °F
